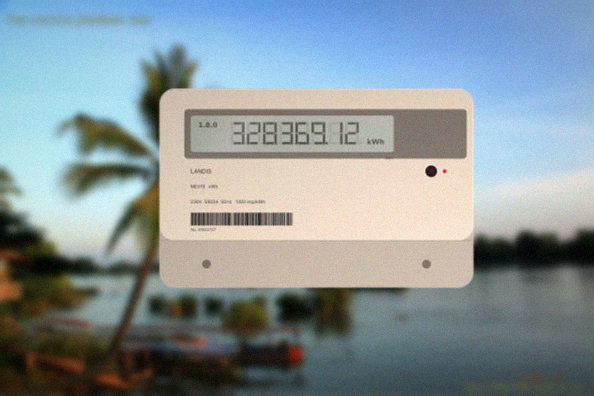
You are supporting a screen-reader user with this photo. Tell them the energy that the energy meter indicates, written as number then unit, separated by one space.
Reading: 328369.12 kWh
